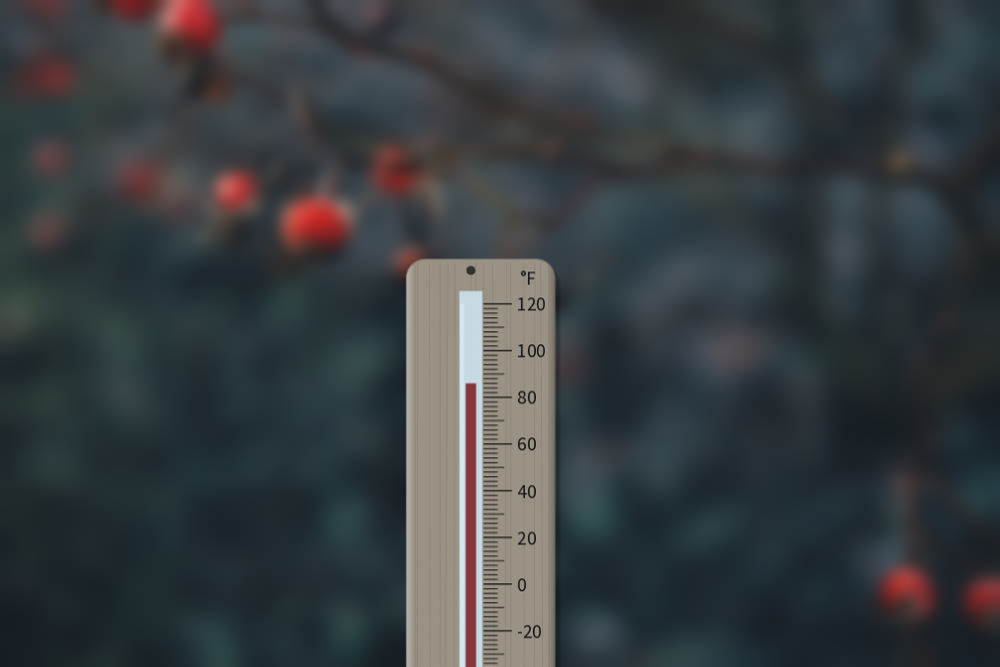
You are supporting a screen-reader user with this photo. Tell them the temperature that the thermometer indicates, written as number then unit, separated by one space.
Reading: 86 °F
